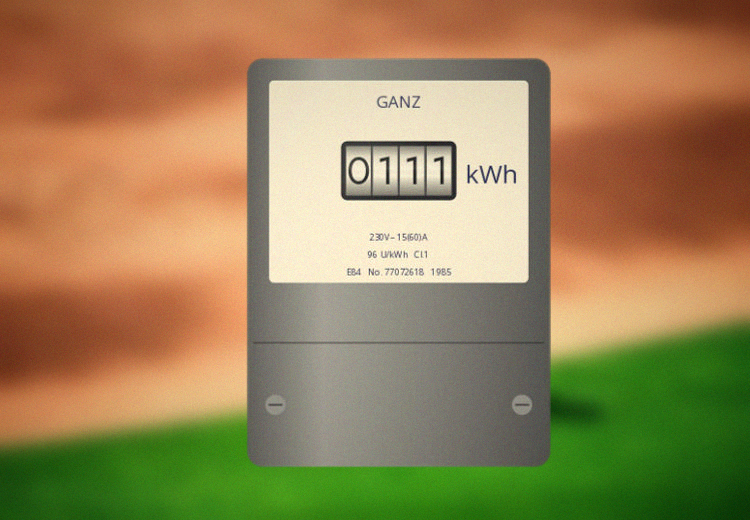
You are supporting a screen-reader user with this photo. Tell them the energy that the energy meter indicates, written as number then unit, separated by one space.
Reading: 111 kWh
